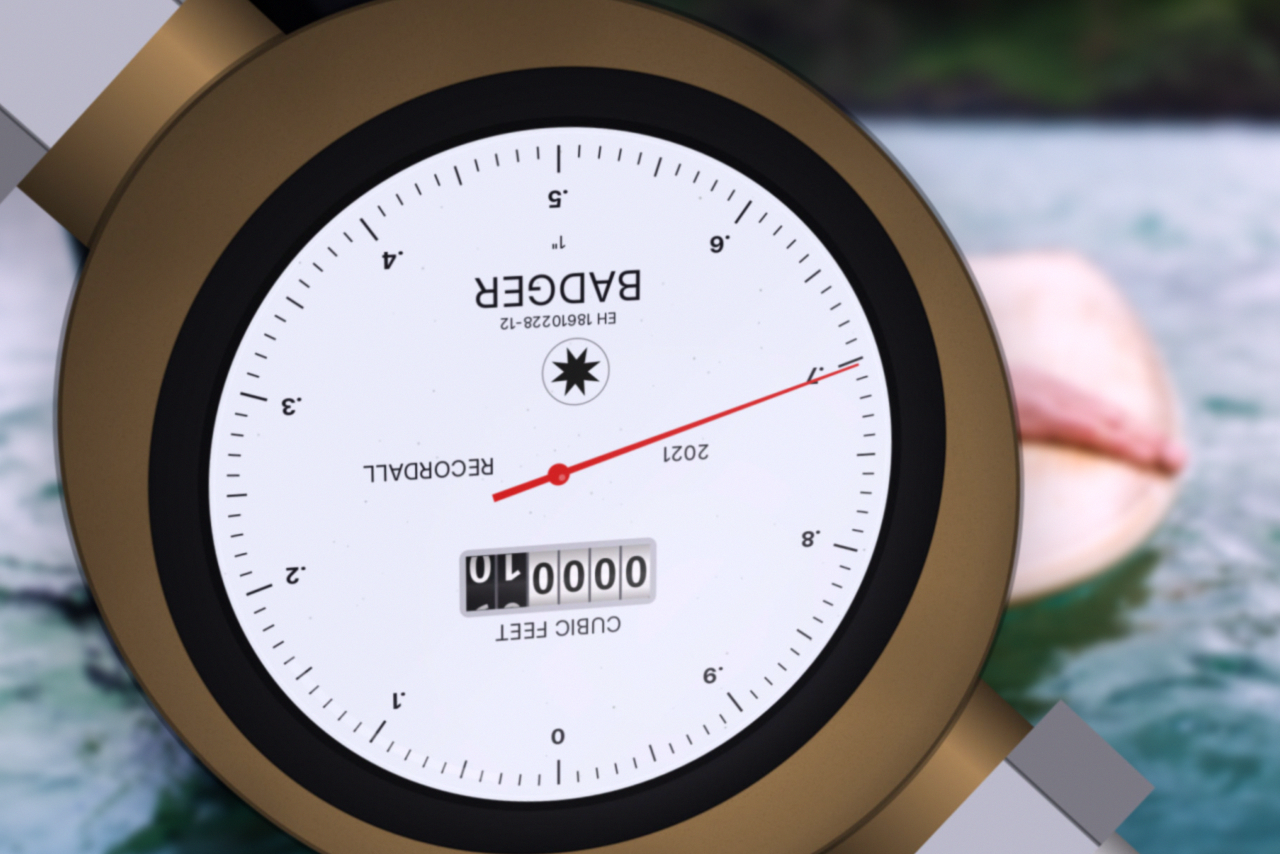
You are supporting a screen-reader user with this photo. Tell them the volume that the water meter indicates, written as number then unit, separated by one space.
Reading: 9.70 ft³
